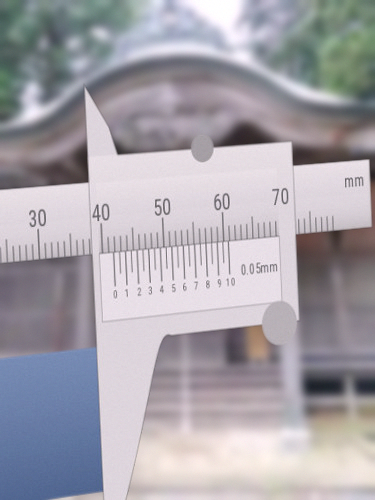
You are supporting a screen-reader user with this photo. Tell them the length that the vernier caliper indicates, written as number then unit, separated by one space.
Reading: 41.8 mm
